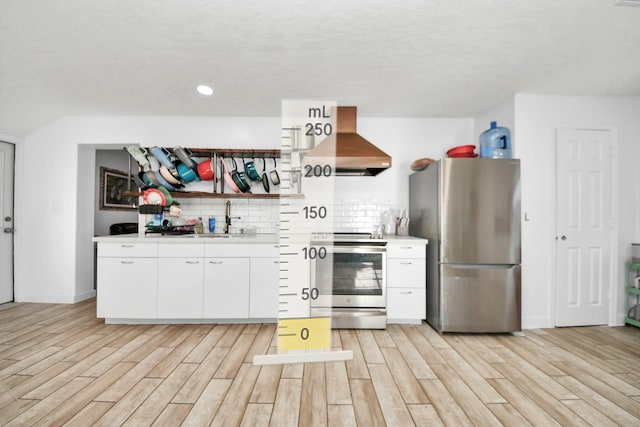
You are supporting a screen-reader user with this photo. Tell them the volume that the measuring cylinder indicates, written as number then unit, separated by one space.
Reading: 20 mL
